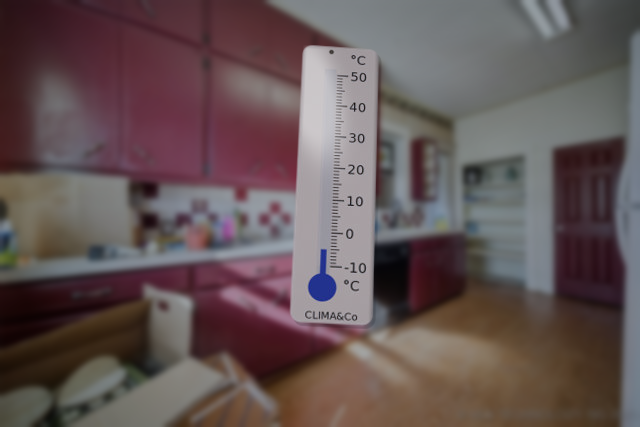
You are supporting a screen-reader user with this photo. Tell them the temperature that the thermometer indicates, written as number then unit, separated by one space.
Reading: -5 °C
